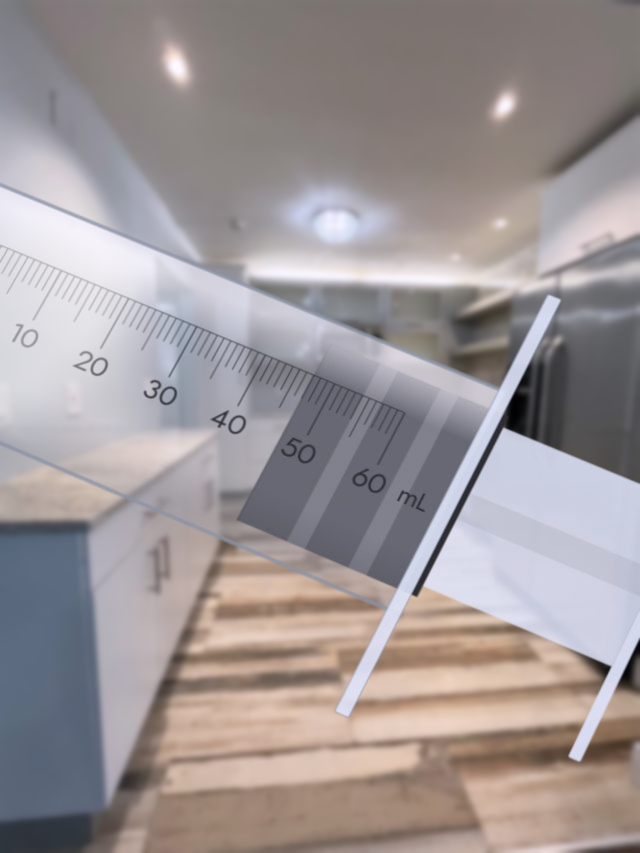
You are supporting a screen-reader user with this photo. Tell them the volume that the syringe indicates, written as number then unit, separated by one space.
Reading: 47 mL
